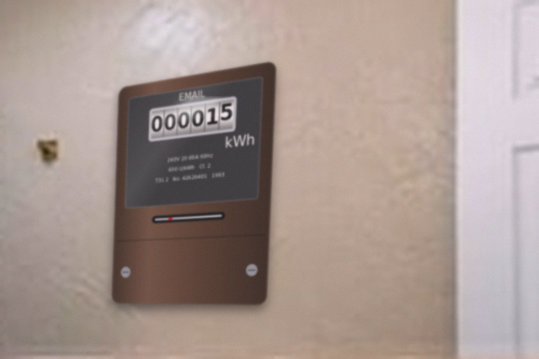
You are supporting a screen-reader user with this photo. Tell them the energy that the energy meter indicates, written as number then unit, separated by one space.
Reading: 15 kWh
